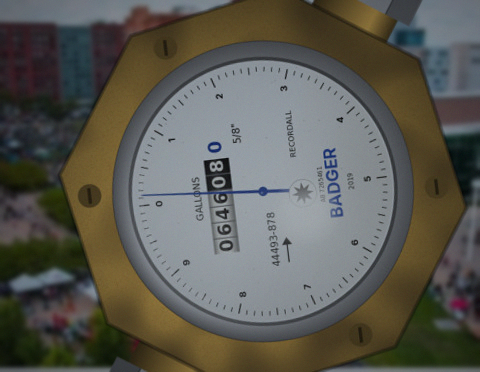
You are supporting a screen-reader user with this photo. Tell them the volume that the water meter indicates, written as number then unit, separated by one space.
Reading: 646080.1 gal
